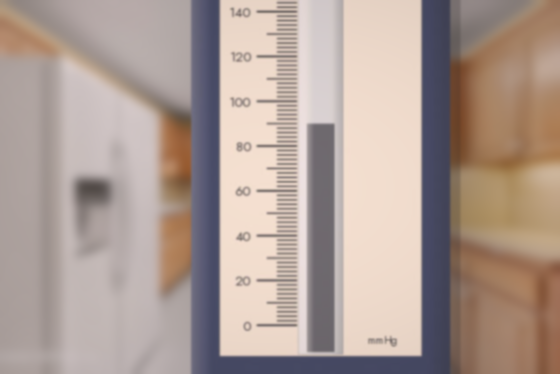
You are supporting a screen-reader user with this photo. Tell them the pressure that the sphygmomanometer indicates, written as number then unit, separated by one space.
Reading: 90 mmHg
